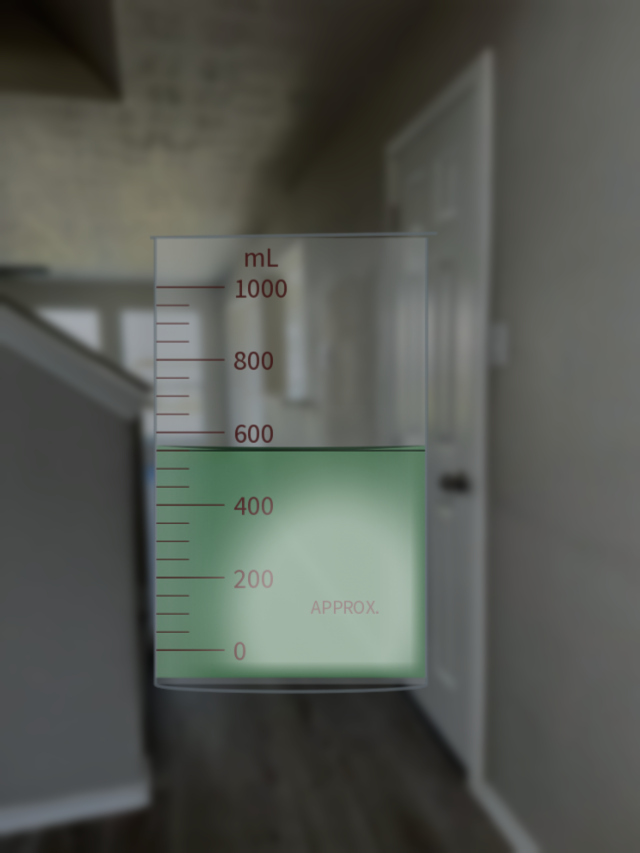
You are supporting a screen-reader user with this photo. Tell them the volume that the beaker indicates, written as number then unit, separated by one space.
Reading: 550 mL
